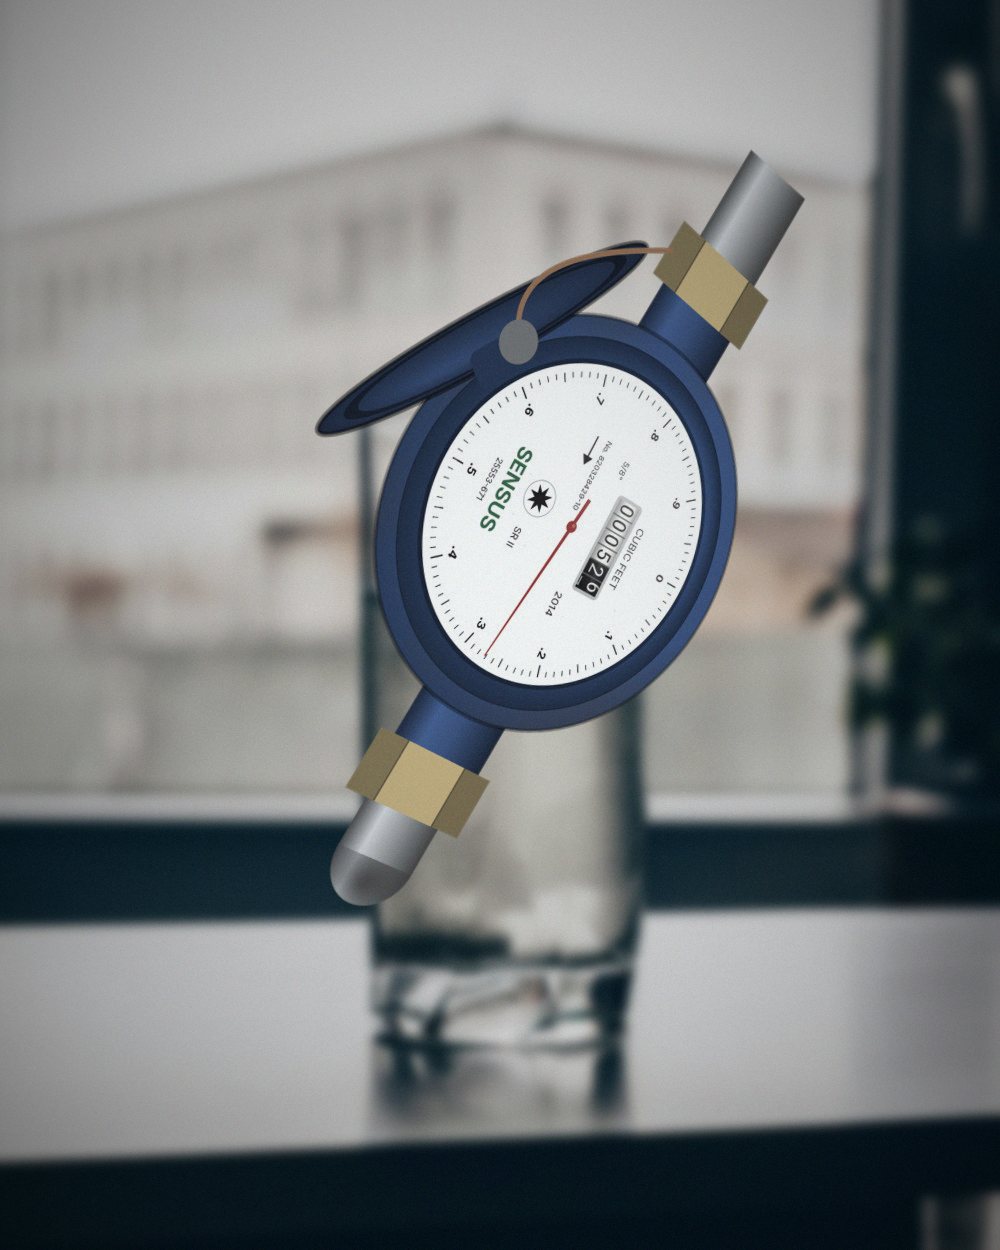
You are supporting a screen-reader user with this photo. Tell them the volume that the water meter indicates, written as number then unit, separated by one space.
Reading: 526.27 ft³
